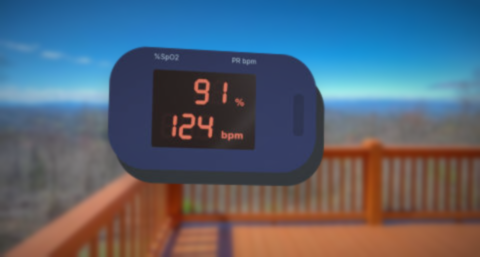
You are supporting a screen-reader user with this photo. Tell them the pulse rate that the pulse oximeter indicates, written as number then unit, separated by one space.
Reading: 124 bpm
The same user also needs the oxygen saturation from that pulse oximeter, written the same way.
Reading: 91 %
